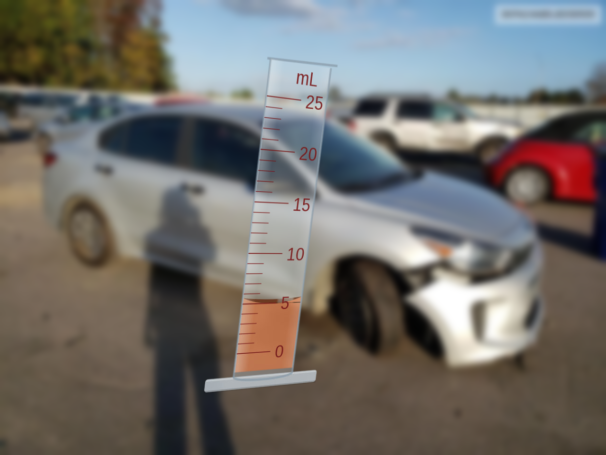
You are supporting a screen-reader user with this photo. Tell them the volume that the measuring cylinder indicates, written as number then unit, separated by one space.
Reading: 5 mL
